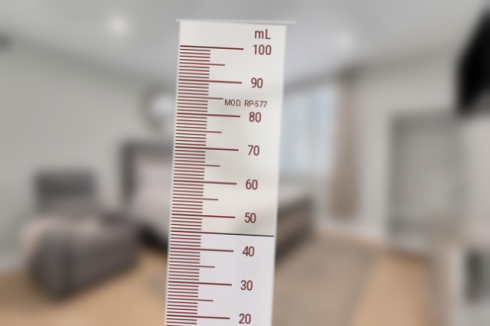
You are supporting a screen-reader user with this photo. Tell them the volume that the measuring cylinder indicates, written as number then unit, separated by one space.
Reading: 45 mL
